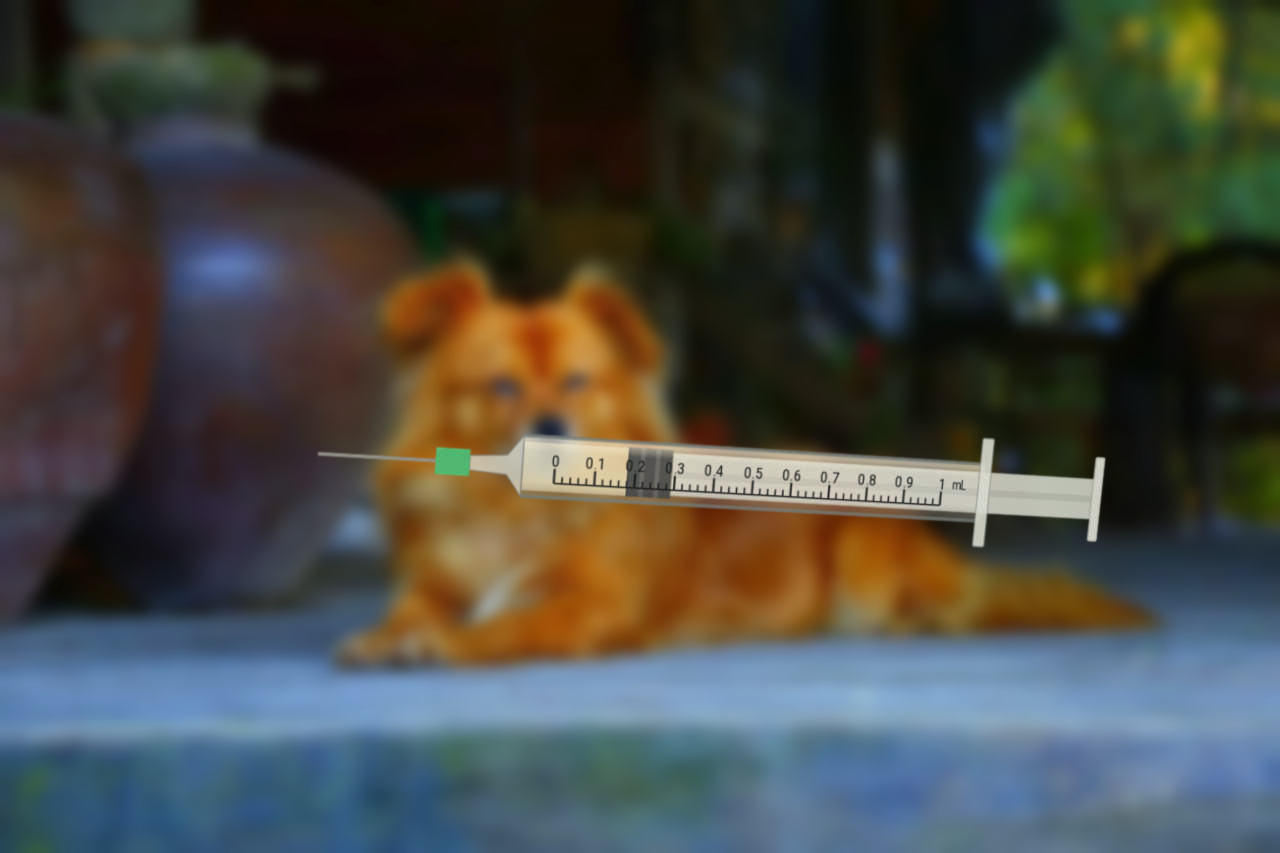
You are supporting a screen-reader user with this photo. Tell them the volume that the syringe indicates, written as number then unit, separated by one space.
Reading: 0.18 mL
